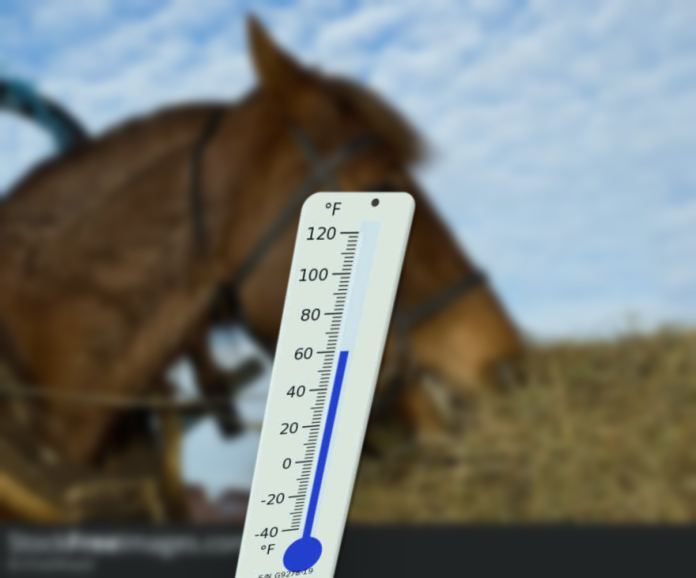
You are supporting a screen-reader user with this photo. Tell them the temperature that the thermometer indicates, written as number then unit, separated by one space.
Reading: 60 °F
